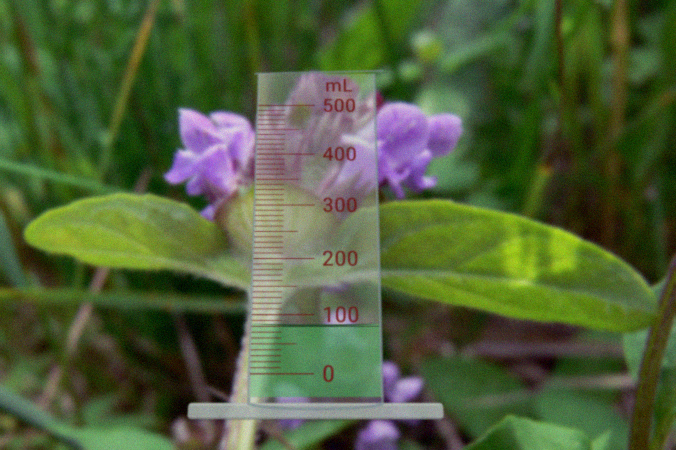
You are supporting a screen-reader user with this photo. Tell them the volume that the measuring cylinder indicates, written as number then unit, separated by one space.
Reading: 80 mL
